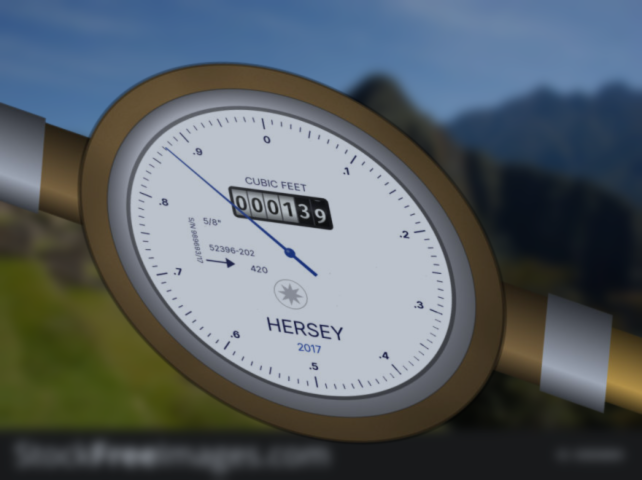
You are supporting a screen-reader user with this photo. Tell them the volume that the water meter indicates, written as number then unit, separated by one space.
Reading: 138.87 ft³
